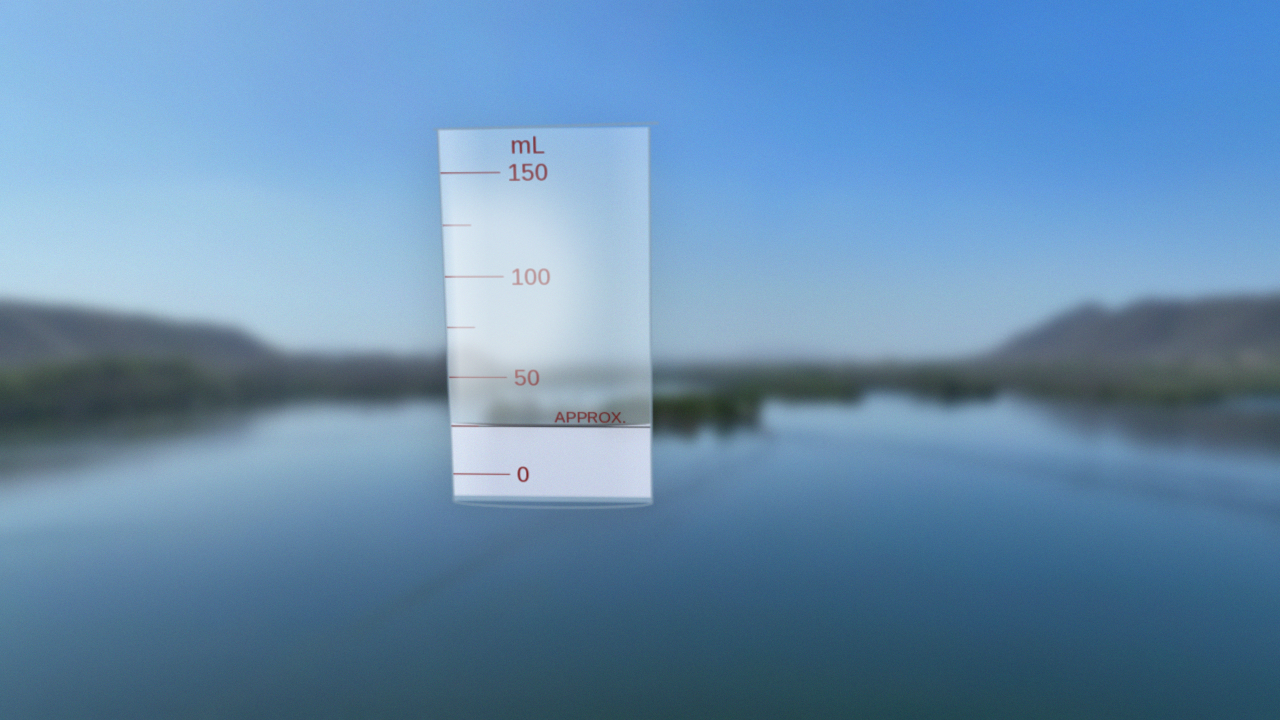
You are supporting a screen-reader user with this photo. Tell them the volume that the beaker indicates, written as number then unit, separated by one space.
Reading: 25 mL
